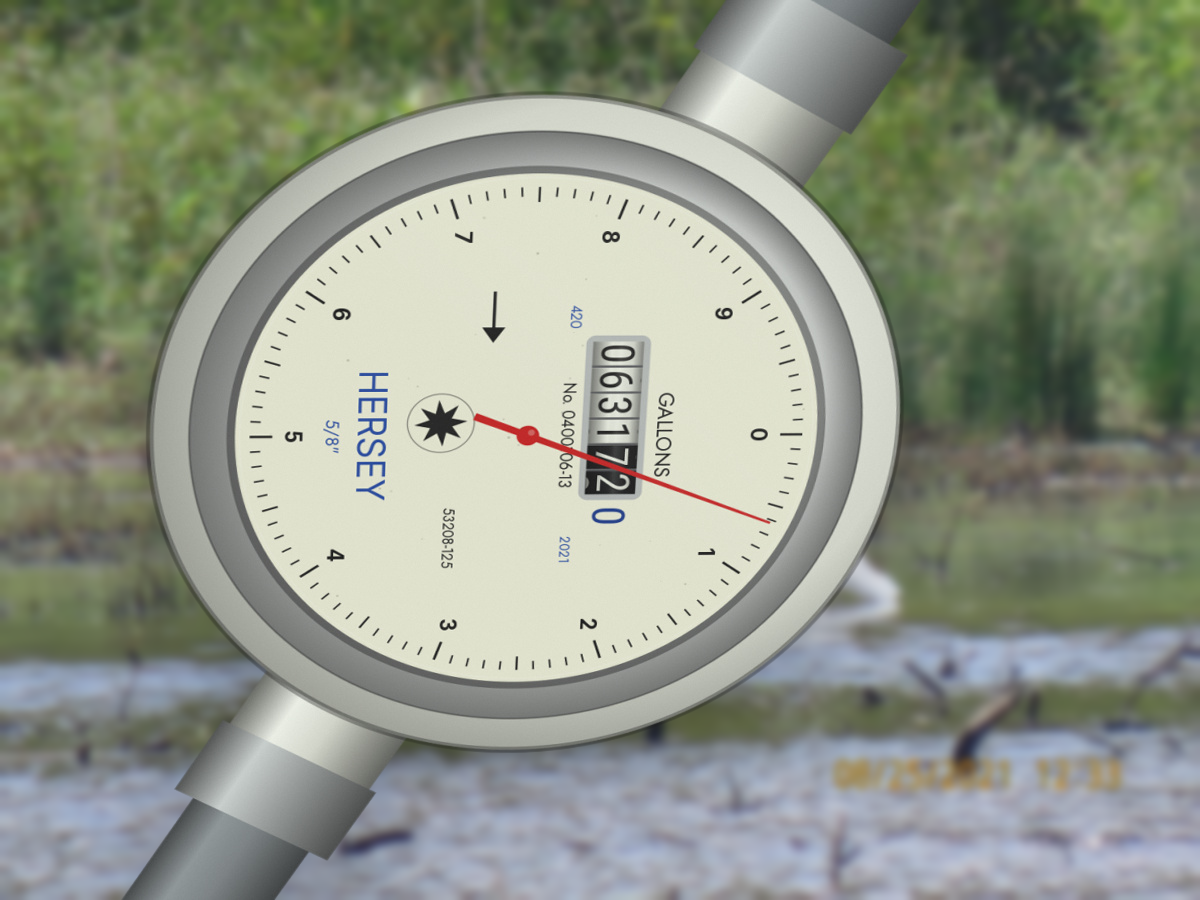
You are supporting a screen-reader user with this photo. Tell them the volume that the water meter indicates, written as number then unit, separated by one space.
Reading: 631720.6 gal
